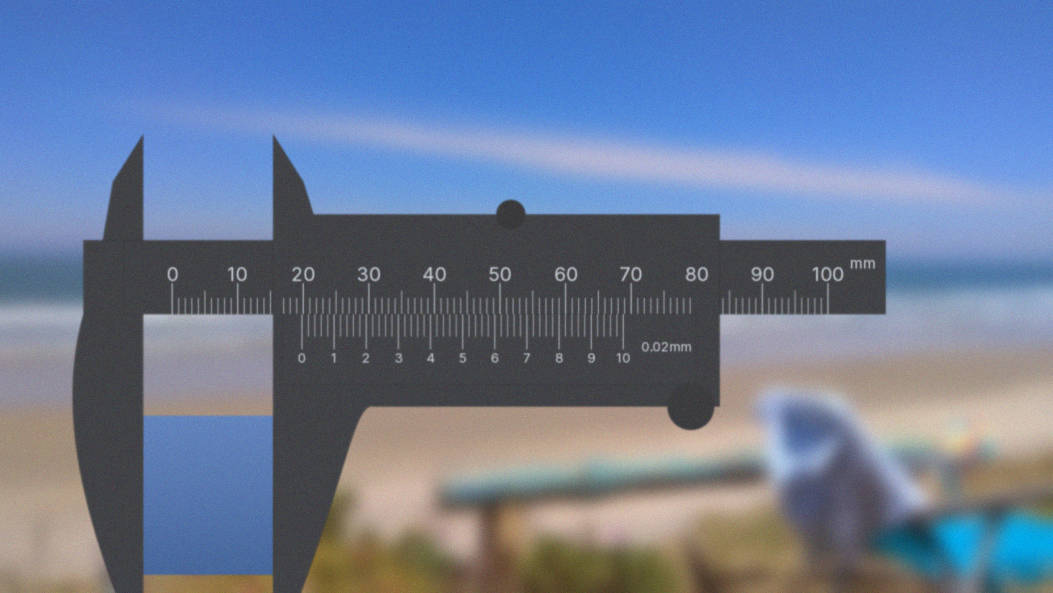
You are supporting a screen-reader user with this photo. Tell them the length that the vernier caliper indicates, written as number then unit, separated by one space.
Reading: 19.8 mm
